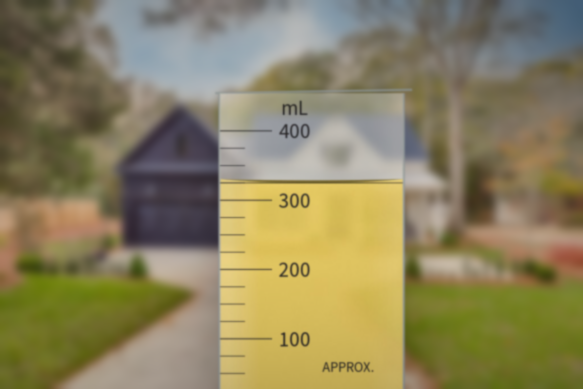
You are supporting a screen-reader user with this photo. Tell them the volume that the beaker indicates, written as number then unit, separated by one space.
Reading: 325 mL
